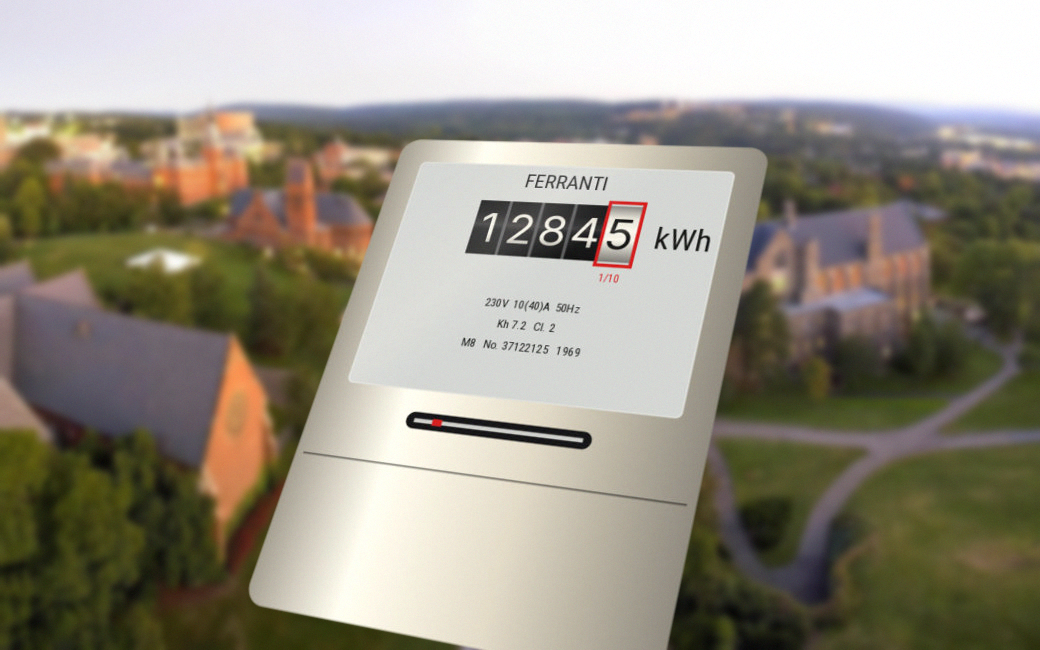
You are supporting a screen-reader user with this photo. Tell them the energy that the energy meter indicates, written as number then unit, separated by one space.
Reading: 1284.5 kWh
